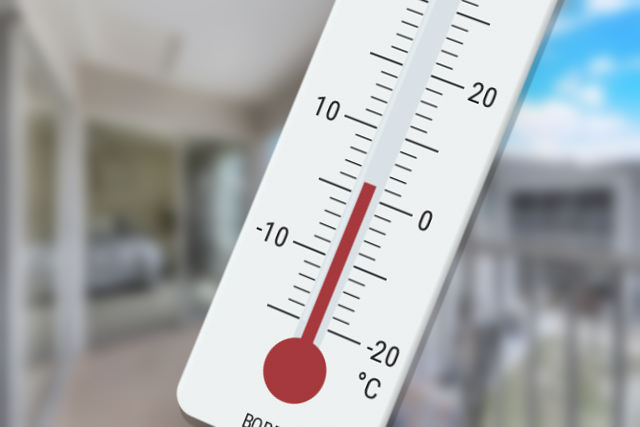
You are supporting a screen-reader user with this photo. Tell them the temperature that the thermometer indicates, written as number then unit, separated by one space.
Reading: 2 °C
